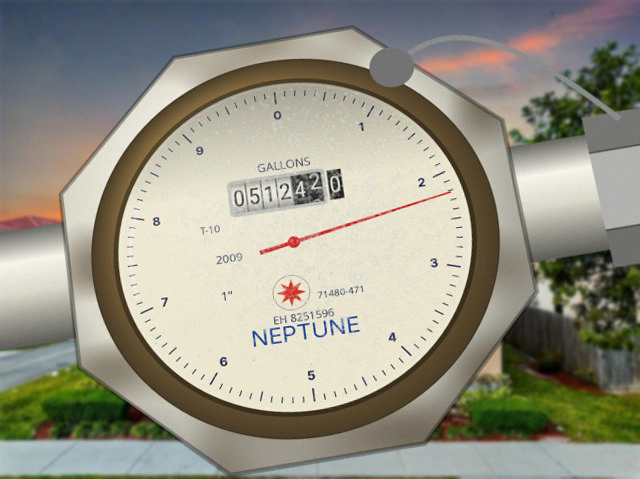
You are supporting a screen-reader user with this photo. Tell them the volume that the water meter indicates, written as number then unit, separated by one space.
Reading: 512422.2 gal
